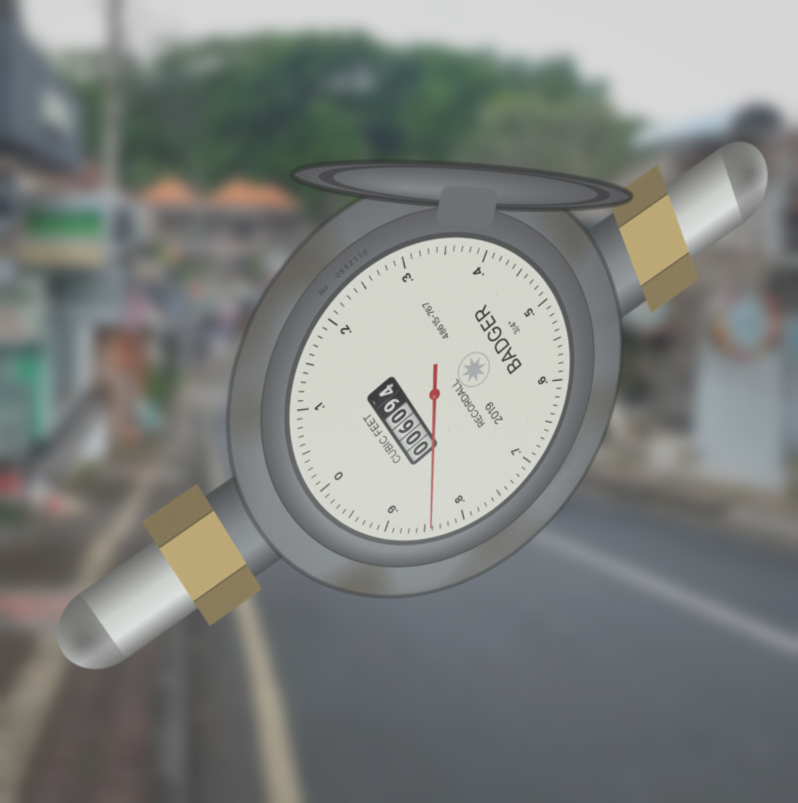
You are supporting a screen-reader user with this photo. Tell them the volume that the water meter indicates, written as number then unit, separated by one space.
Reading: 6093.84 ft³
